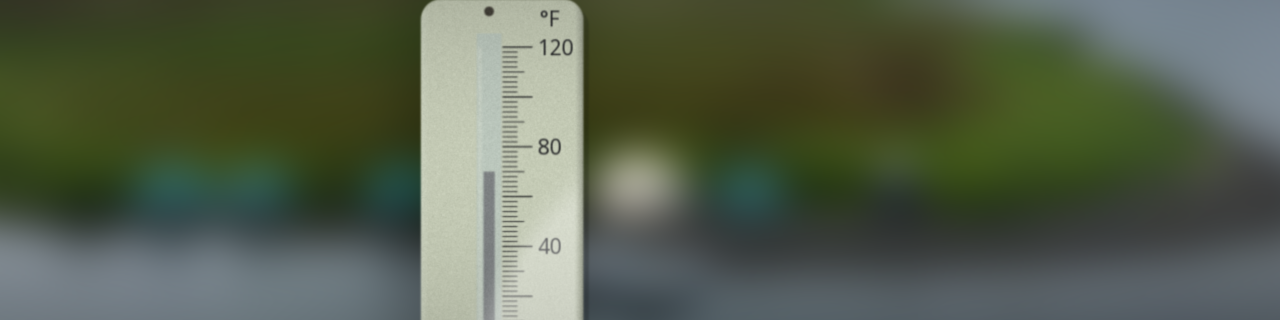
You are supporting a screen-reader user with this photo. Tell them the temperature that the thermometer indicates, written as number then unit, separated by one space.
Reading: 70 °F
